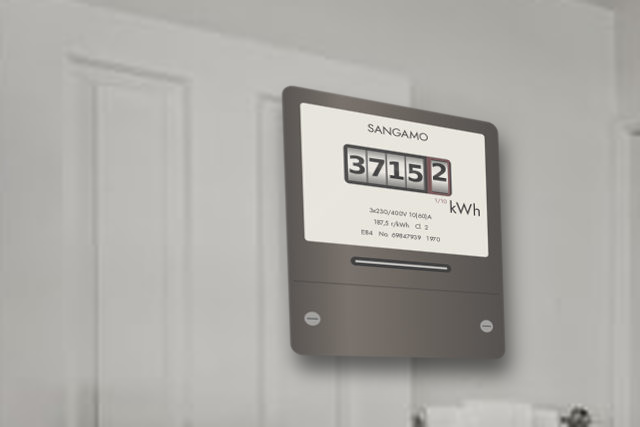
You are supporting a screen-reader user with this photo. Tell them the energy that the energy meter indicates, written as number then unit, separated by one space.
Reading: 3715.2 kWh
